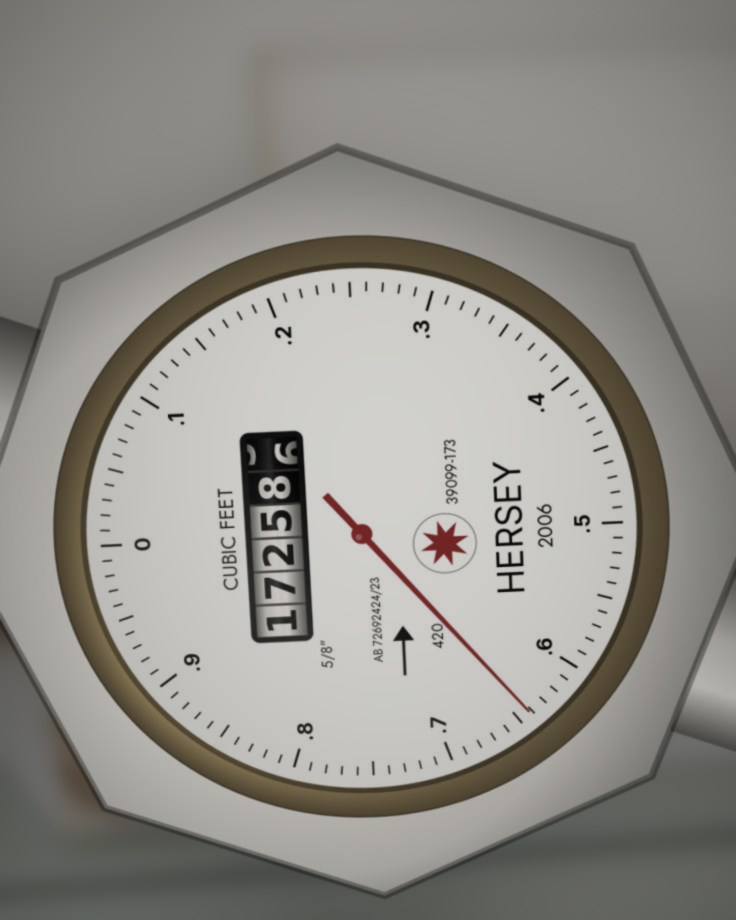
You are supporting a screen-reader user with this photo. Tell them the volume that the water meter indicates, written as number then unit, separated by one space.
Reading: 172585.64 ft³
